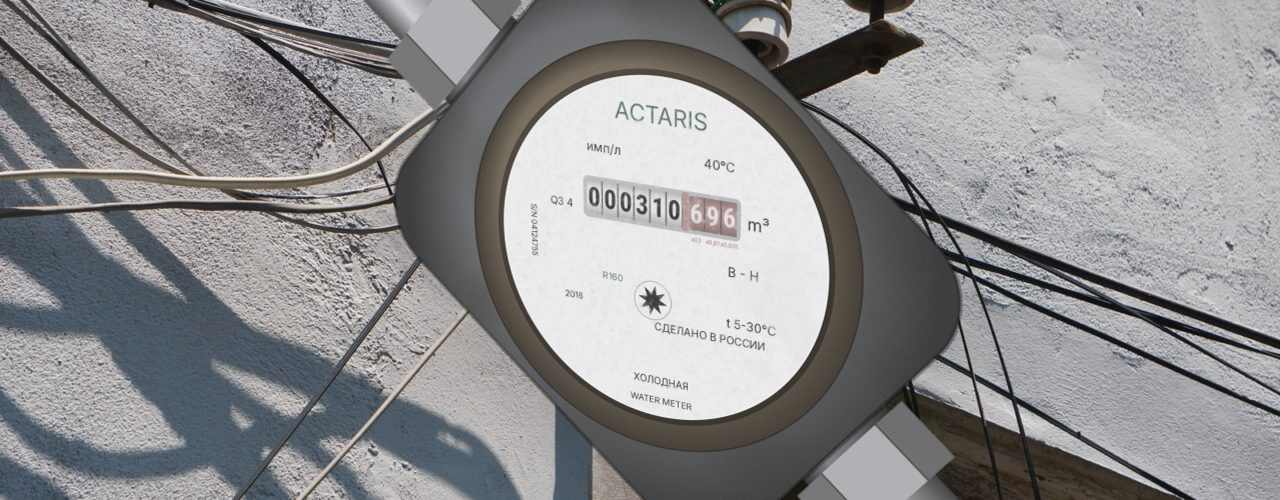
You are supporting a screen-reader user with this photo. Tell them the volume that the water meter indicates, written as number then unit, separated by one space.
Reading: 310.696 m³
